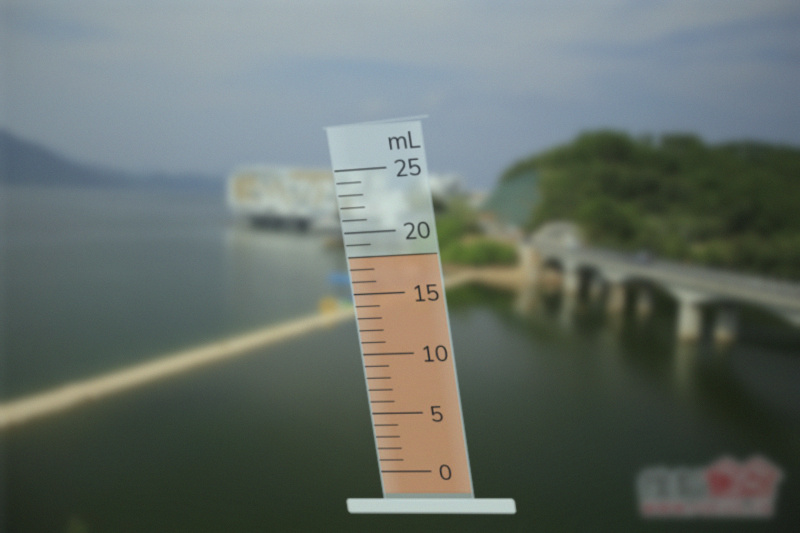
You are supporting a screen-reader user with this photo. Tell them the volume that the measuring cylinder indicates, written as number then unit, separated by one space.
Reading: 18 mL
